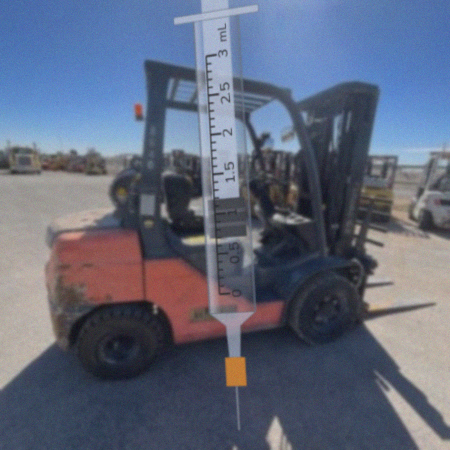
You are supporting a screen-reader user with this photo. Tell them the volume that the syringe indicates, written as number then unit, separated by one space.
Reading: 0.7 mL
